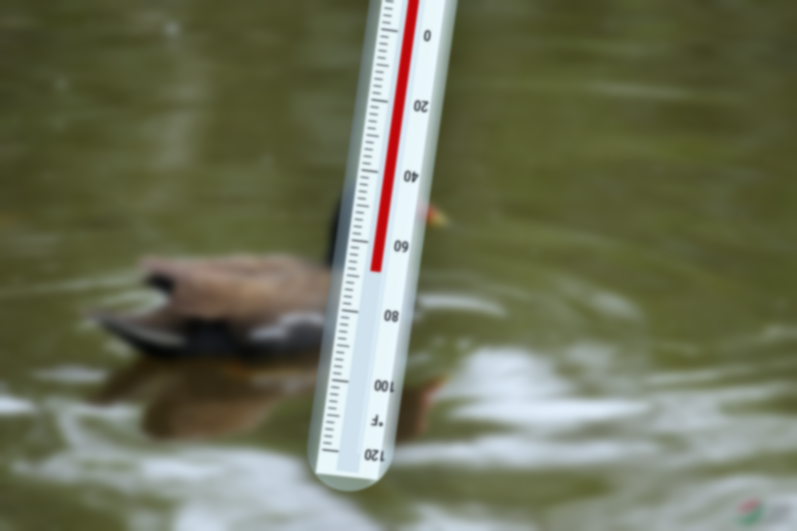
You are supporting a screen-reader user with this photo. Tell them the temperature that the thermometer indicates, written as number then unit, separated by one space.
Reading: 68 °F
